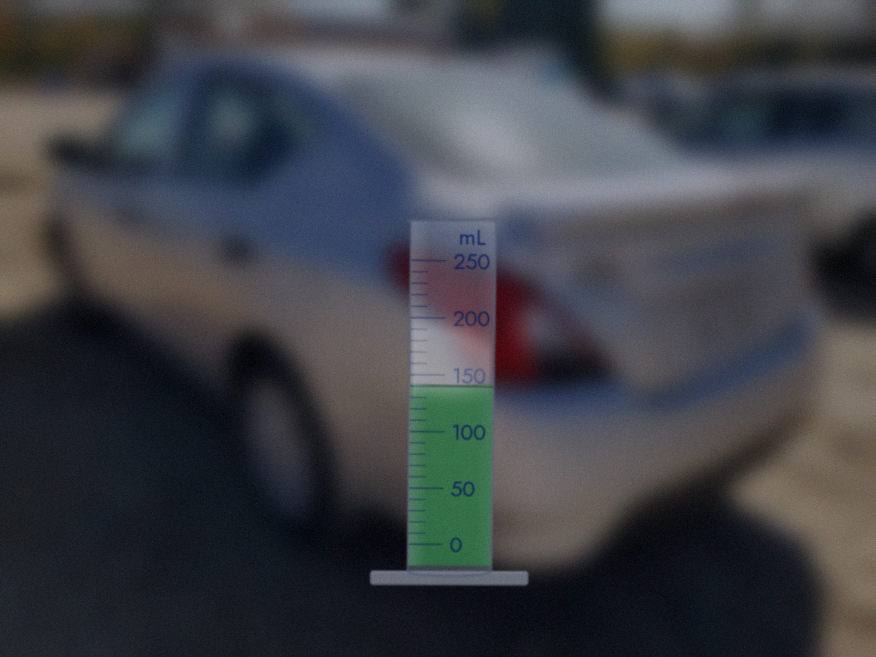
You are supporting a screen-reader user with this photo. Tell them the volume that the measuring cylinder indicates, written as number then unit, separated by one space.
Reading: 140 mL
